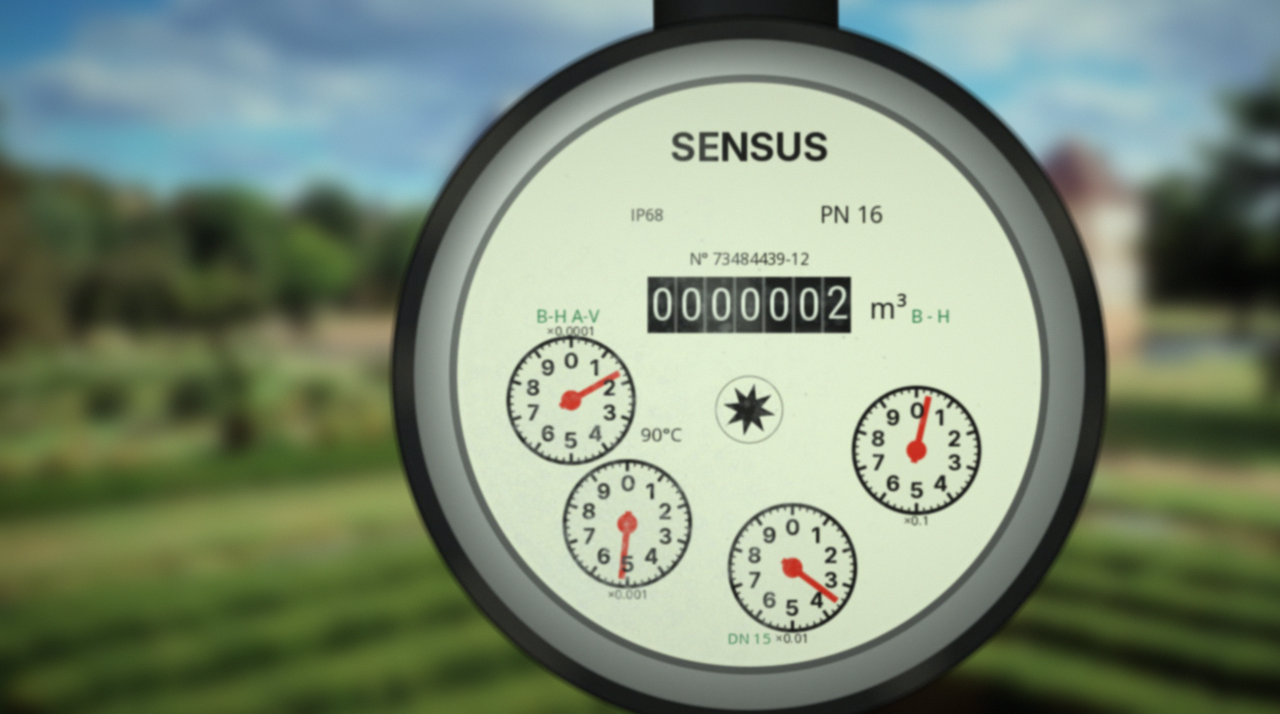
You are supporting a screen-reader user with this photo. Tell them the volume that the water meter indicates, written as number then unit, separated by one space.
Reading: 2.0351 m³
